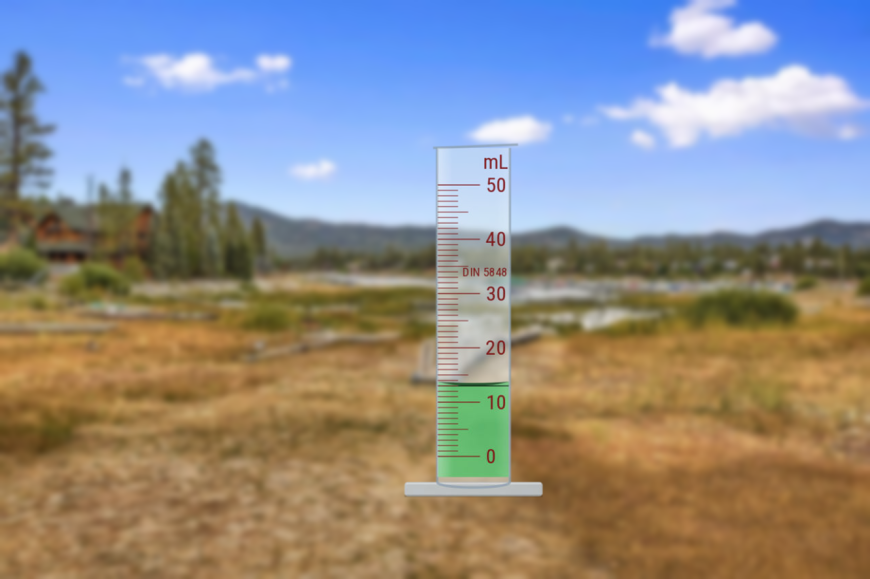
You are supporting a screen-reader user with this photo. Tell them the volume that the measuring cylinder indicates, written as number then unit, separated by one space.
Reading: 13 mL
